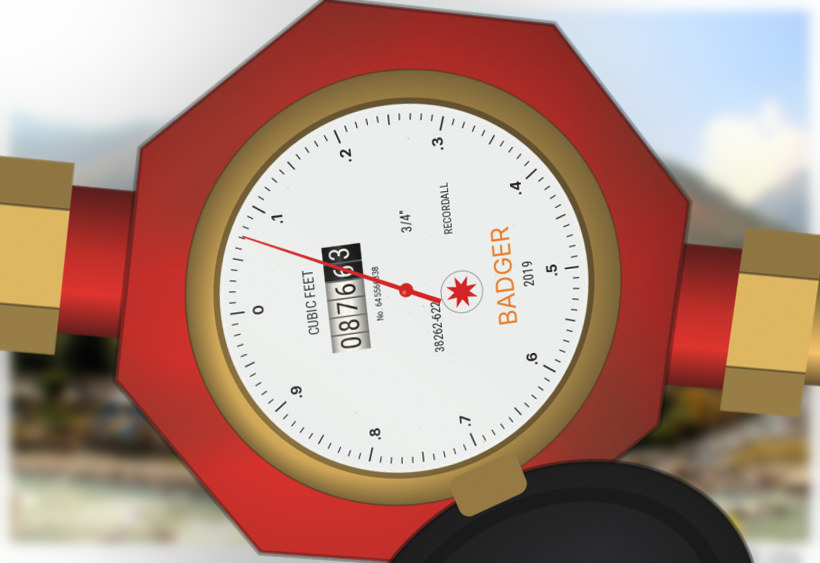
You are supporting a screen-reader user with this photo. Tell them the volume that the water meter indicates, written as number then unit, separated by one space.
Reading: 87663.07 ft³
